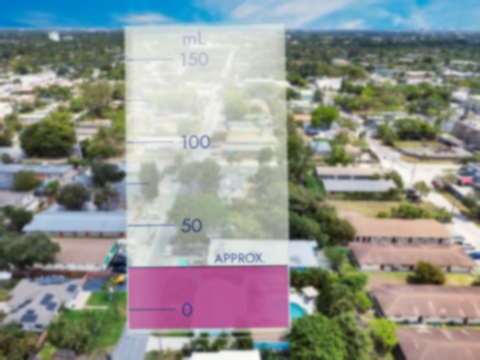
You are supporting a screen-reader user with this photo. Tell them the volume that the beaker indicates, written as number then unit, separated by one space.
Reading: 25 mL
